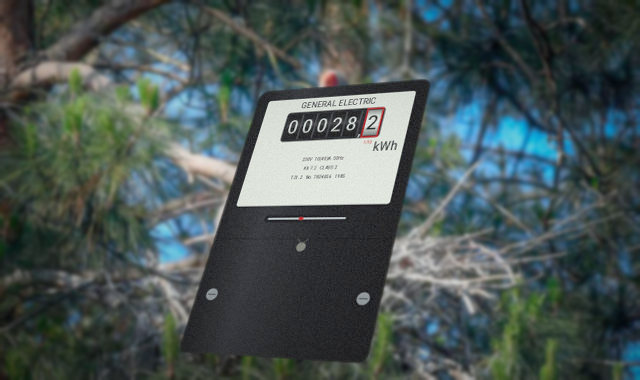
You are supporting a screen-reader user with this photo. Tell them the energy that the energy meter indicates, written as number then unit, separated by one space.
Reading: 28.2 kWh
